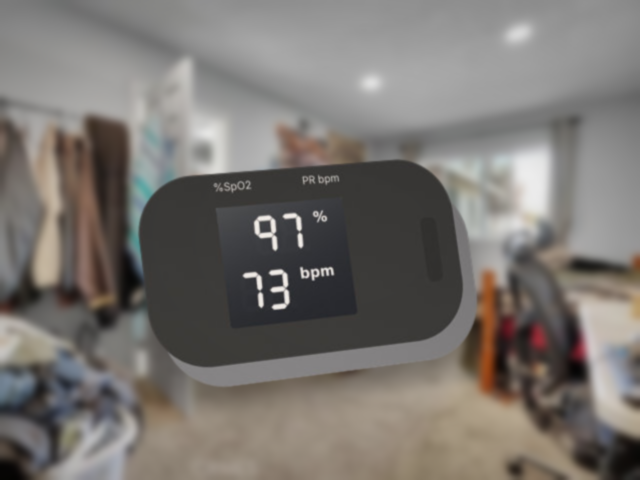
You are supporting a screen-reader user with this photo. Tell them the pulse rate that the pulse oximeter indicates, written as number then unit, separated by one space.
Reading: 73 bpm
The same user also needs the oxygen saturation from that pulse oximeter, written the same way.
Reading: 97 %
